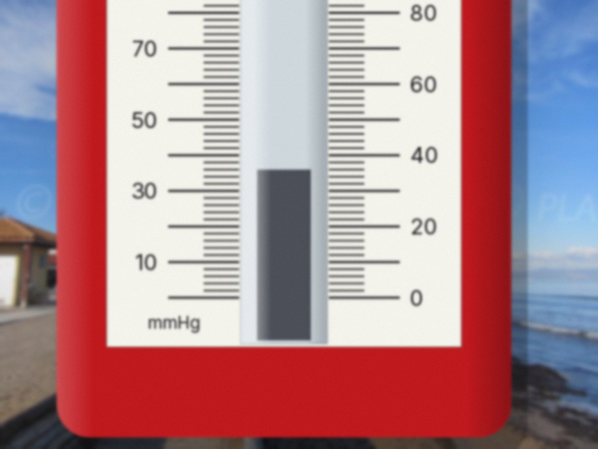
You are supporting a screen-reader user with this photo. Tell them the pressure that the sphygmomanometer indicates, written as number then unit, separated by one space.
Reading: 36 mmHg
